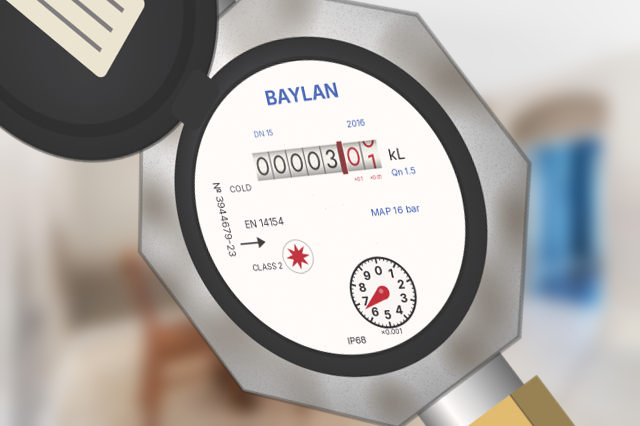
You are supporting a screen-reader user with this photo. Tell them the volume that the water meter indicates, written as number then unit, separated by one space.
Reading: 3.006 kL
